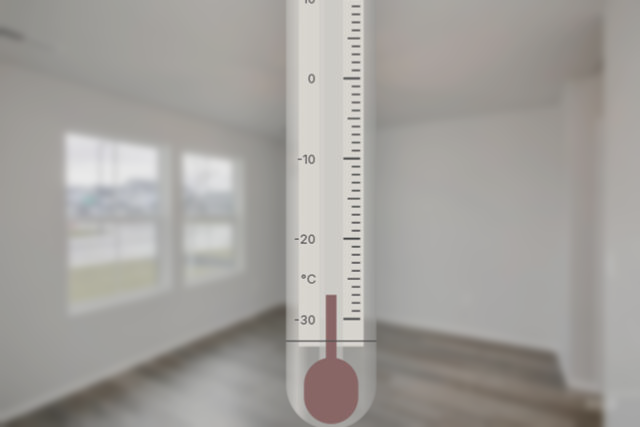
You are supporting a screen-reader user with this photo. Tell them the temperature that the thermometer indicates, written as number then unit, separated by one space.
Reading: -27 °C
